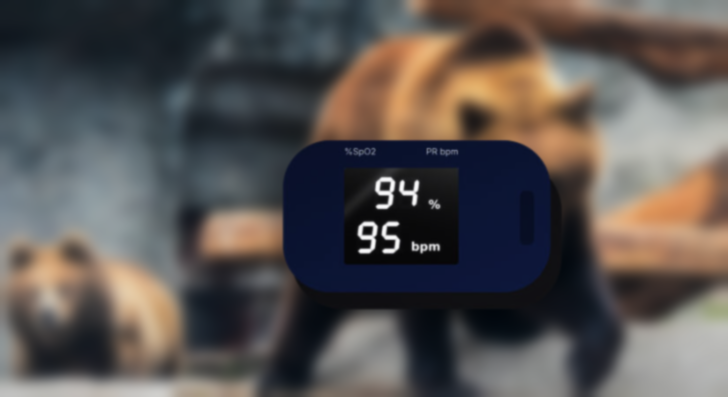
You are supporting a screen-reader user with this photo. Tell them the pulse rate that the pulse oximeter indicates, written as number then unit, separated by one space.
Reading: 95 bpm
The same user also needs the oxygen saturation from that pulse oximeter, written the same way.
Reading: 94 %
